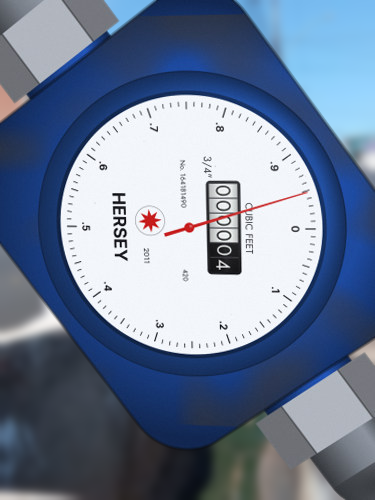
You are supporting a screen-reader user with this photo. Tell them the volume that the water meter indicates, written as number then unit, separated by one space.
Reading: 3.95 ft³
